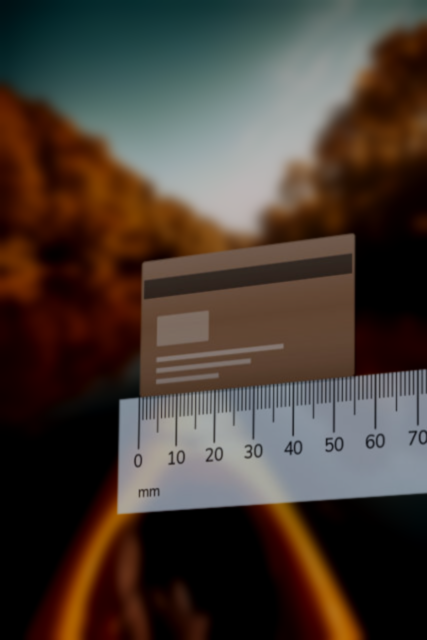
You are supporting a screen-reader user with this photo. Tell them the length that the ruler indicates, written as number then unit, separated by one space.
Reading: 55 mm
